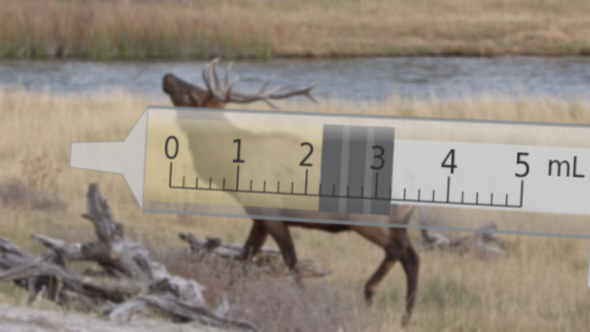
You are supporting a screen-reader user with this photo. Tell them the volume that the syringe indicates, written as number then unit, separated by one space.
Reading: 2.2 mL
